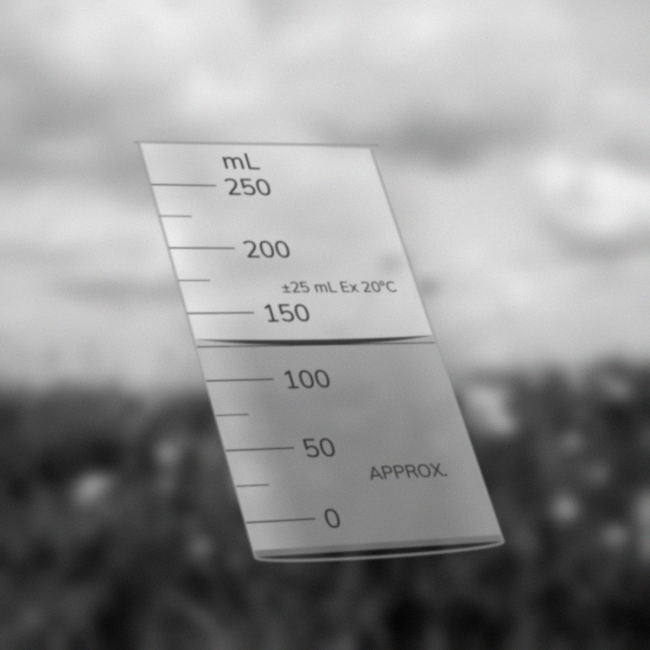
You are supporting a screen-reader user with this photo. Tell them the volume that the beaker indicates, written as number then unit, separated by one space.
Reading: 125 mL
